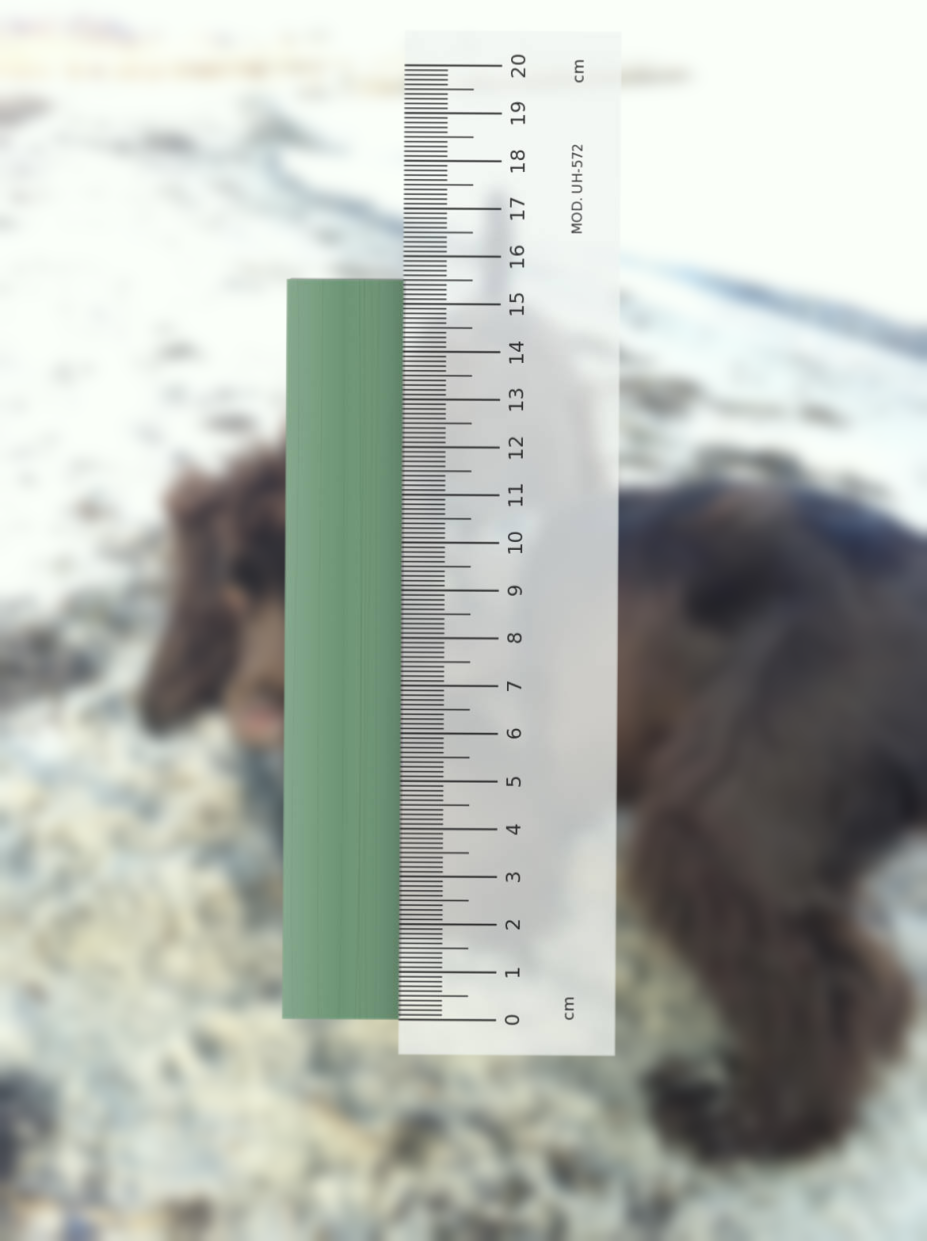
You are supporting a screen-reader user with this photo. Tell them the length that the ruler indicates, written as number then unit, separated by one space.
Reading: 15.5 cm
